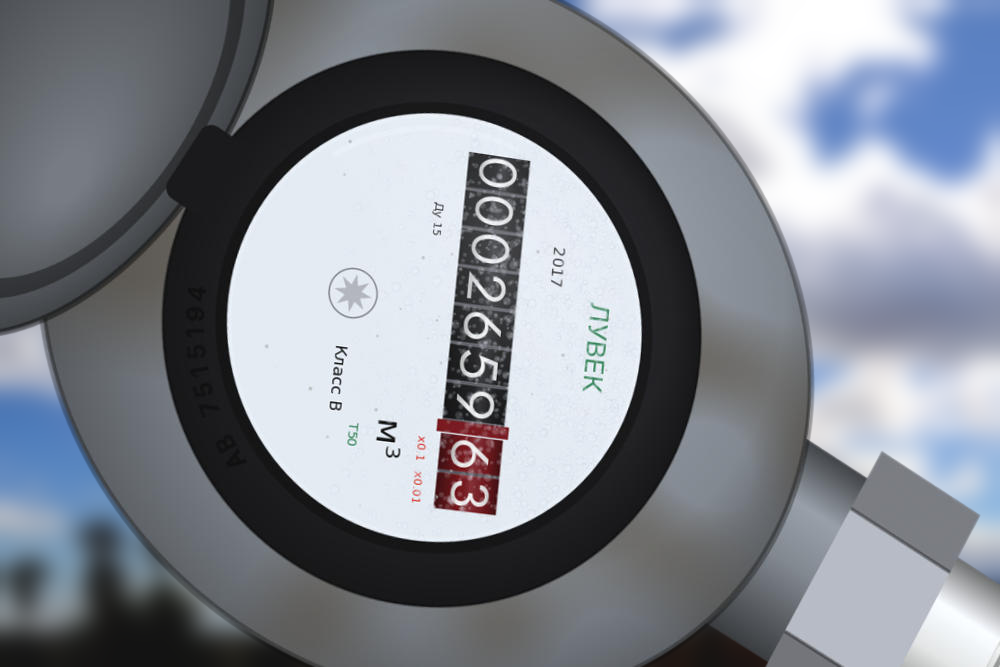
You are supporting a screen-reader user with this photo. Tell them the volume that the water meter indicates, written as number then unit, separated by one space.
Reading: 2659.63 m³
